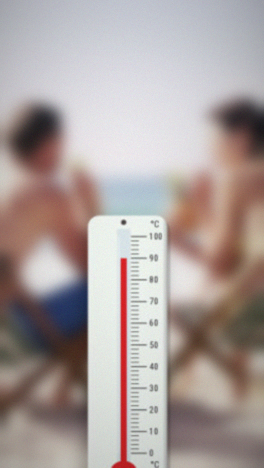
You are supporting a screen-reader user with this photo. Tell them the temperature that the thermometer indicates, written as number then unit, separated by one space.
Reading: 90 °C
